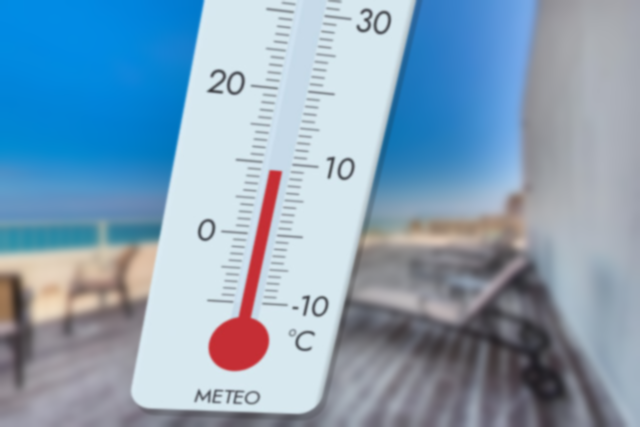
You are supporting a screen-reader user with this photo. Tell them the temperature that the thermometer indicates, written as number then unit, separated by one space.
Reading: 9 °C
